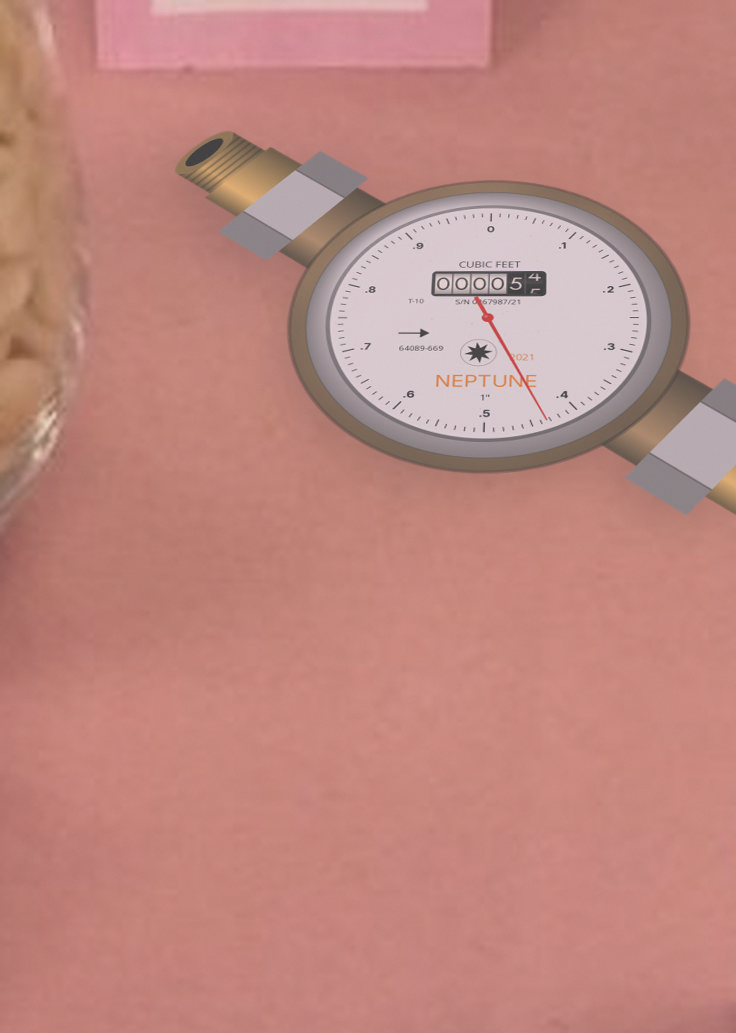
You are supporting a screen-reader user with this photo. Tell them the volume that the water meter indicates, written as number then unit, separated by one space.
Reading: 54.43 ft³
